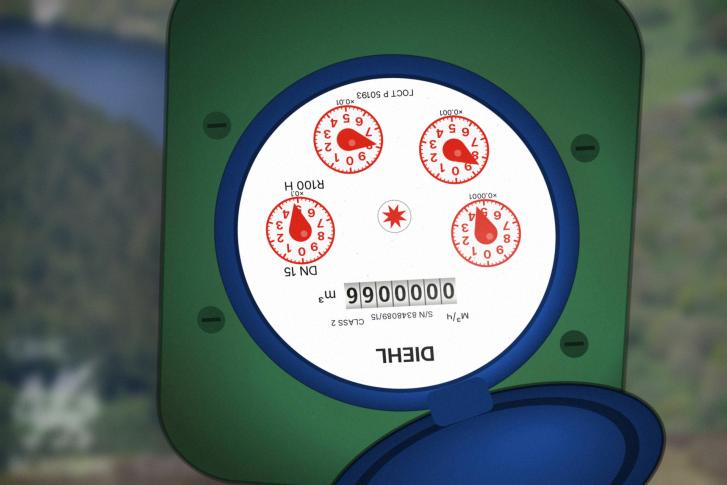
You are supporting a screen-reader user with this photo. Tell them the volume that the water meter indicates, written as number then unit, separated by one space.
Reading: 66.4784 m³
